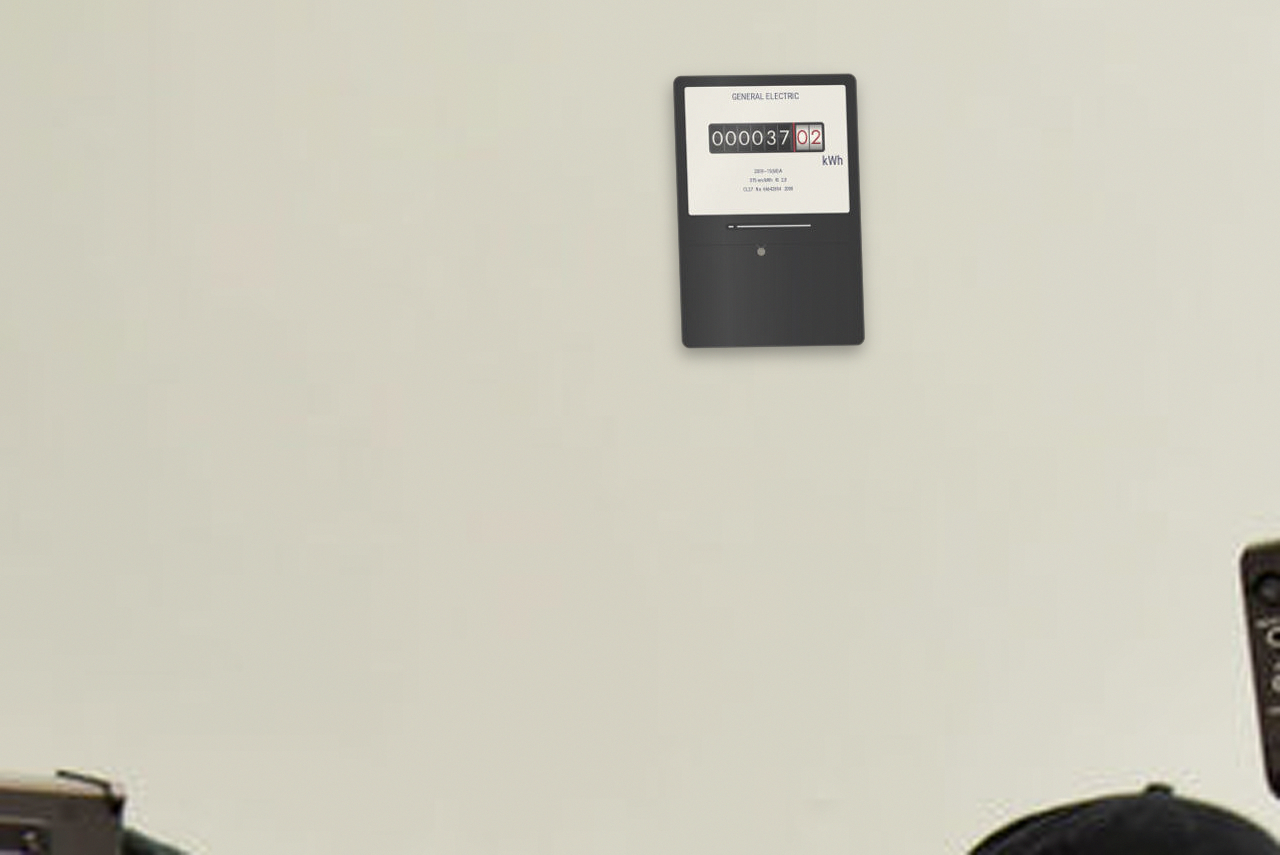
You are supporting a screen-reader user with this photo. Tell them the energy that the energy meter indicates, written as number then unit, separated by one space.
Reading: 37.02 kWh
